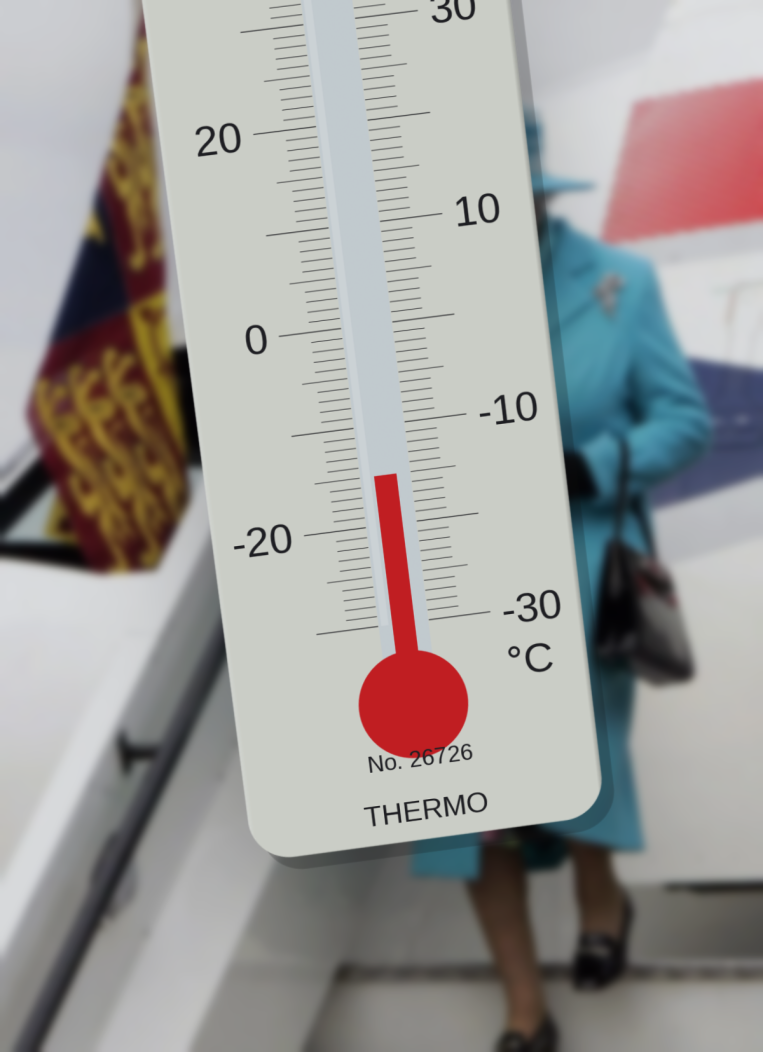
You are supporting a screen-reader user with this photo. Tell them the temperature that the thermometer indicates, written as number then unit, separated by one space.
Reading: -15 °C
